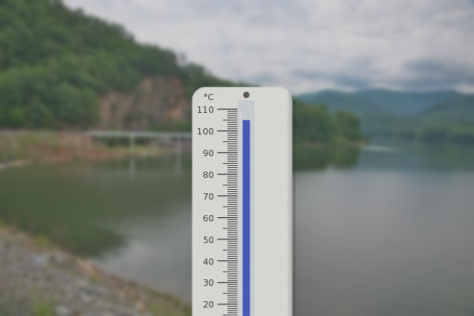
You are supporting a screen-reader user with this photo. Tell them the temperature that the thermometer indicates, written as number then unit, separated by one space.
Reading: 105 °C
